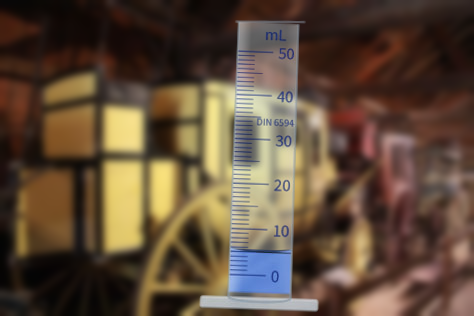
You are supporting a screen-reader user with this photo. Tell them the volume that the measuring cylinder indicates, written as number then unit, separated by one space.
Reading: 5 mL
